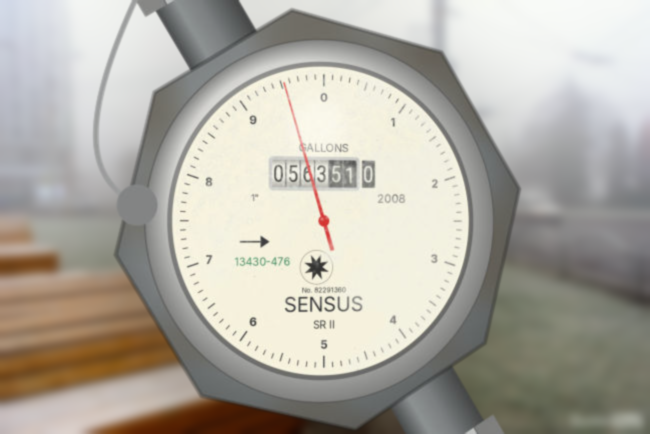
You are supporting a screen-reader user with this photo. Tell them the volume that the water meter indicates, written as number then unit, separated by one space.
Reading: 563509.5 gal
